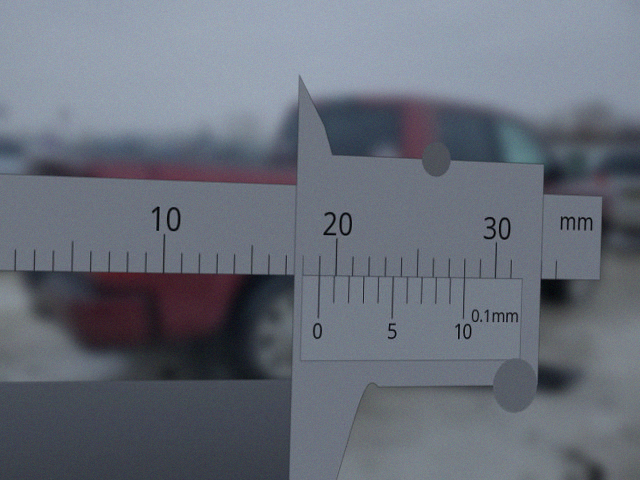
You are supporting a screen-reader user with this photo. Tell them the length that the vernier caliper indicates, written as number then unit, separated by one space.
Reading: 19.0 mm
